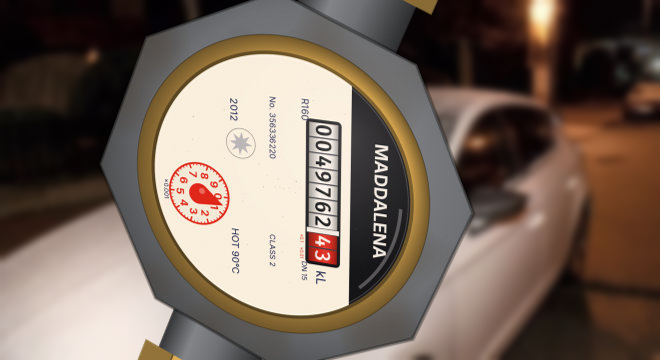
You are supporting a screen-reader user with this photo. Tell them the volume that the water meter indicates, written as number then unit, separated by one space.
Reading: 49762.430 kL
